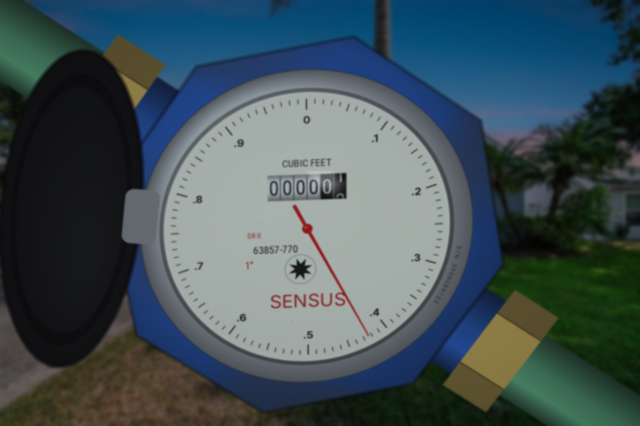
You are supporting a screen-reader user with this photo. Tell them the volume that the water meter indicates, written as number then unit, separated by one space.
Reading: 1.42 ft³
